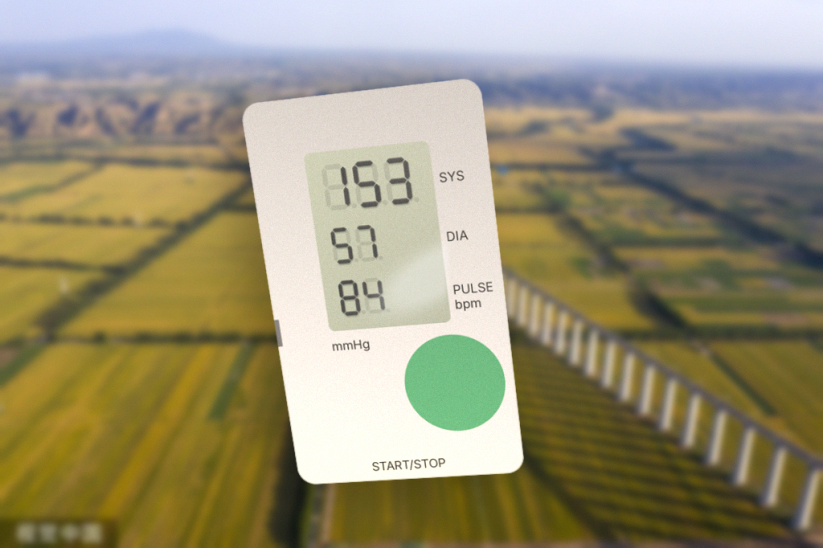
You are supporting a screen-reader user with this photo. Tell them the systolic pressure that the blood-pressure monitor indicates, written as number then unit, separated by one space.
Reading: 153 mmHg
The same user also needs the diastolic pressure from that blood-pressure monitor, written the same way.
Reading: 57 mmHg
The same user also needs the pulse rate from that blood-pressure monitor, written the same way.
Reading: 84 bpm
